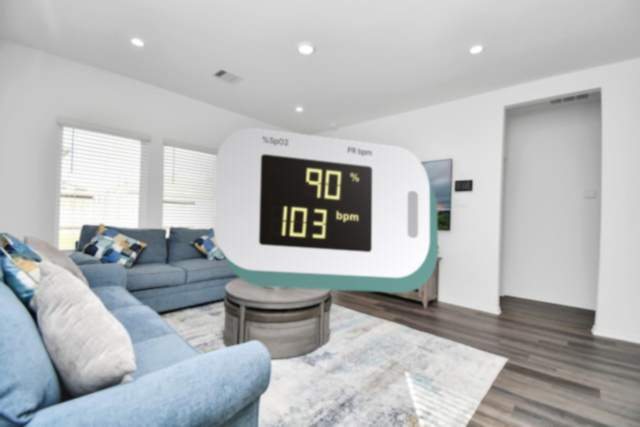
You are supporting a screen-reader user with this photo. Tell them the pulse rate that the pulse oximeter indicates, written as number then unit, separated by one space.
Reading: 103 bpm
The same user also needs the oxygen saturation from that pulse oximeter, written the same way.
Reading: 90 %
